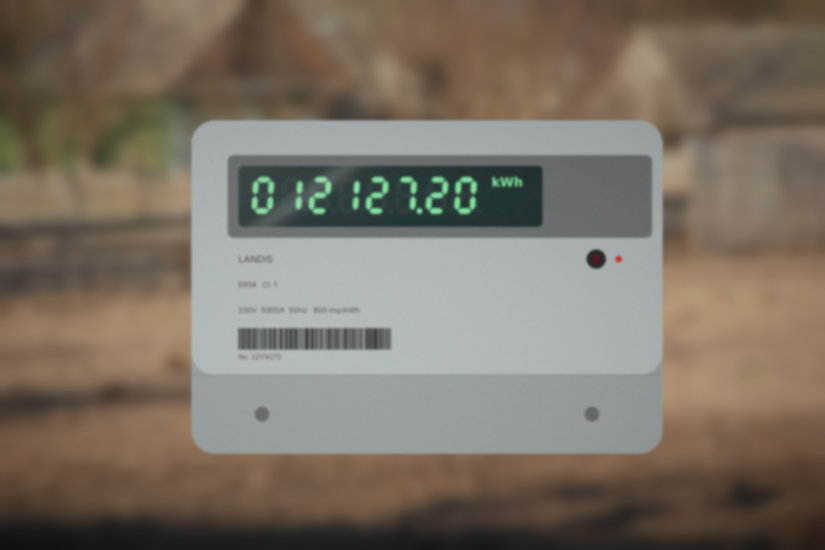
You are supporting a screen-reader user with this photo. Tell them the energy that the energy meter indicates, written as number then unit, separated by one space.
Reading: 12127.20 kWh
